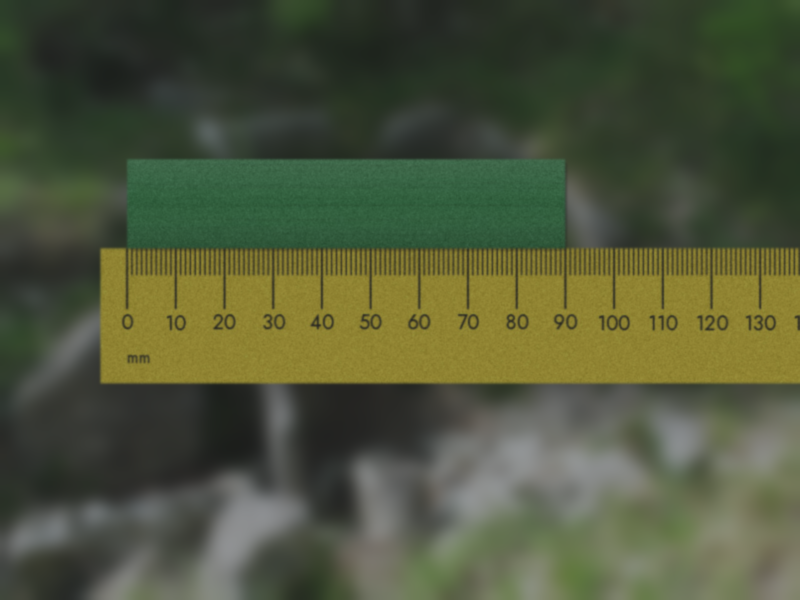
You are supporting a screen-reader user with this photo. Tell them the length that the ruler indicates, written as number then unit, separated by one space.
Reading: 90 mm
